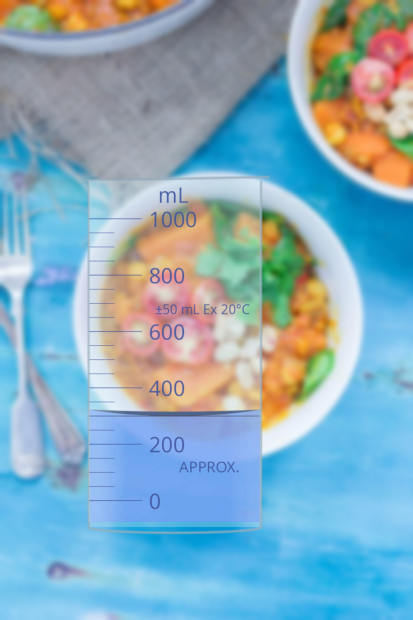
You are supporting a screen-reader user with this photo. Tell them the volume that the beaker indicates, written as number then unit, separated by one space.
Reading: 300 mL
